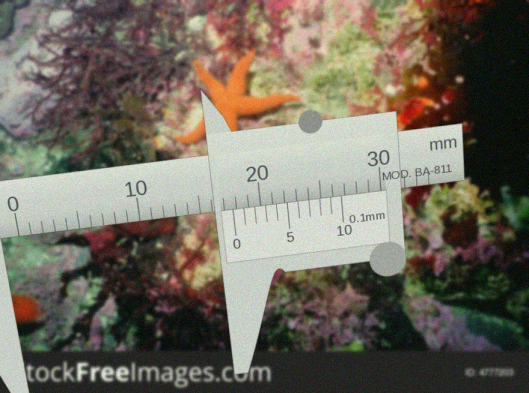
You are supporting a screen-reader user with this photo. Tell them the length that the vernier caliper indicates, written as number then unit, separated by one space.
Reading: 17.7 mm
